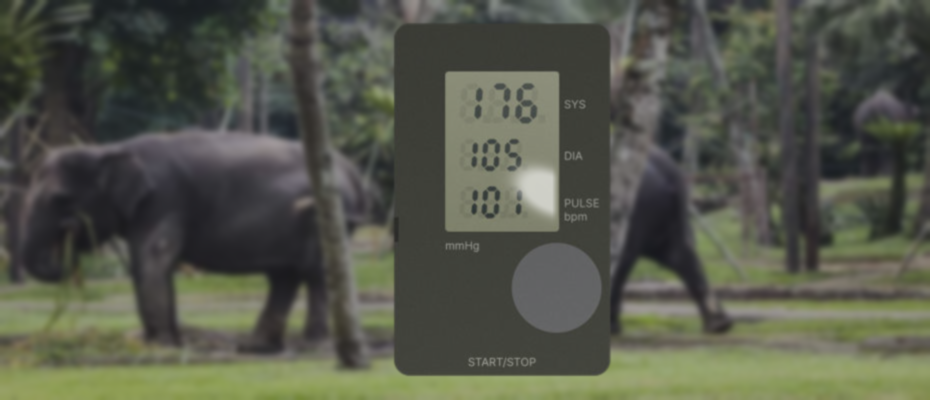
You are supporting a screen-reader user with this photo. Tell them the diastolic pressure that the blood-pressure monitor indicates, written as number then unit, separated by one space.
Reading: 105 mmHg
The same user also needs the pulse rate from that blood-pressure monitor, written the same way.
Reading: 101 bpm
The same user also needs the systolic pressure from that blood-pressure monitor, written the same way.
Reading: 176 mmHg
